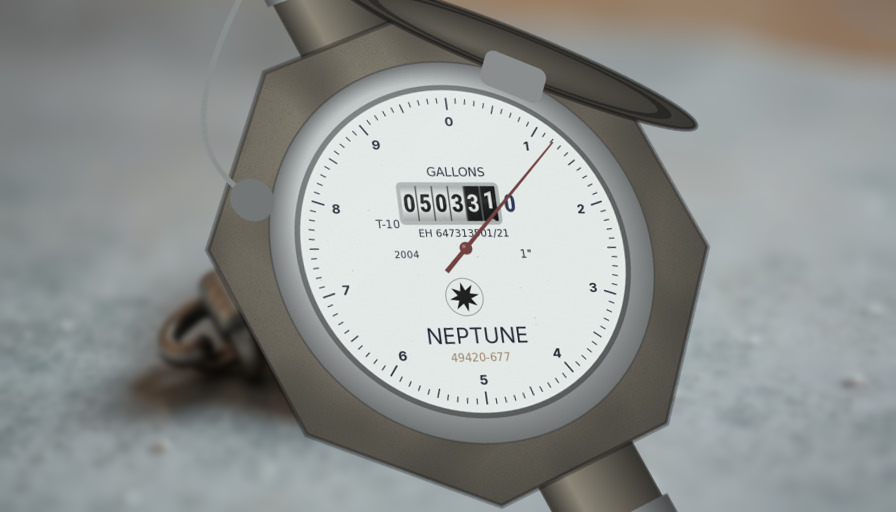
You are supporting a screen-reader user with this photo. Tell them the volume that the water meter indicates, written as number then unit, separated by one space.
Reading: 503311.2 gal
